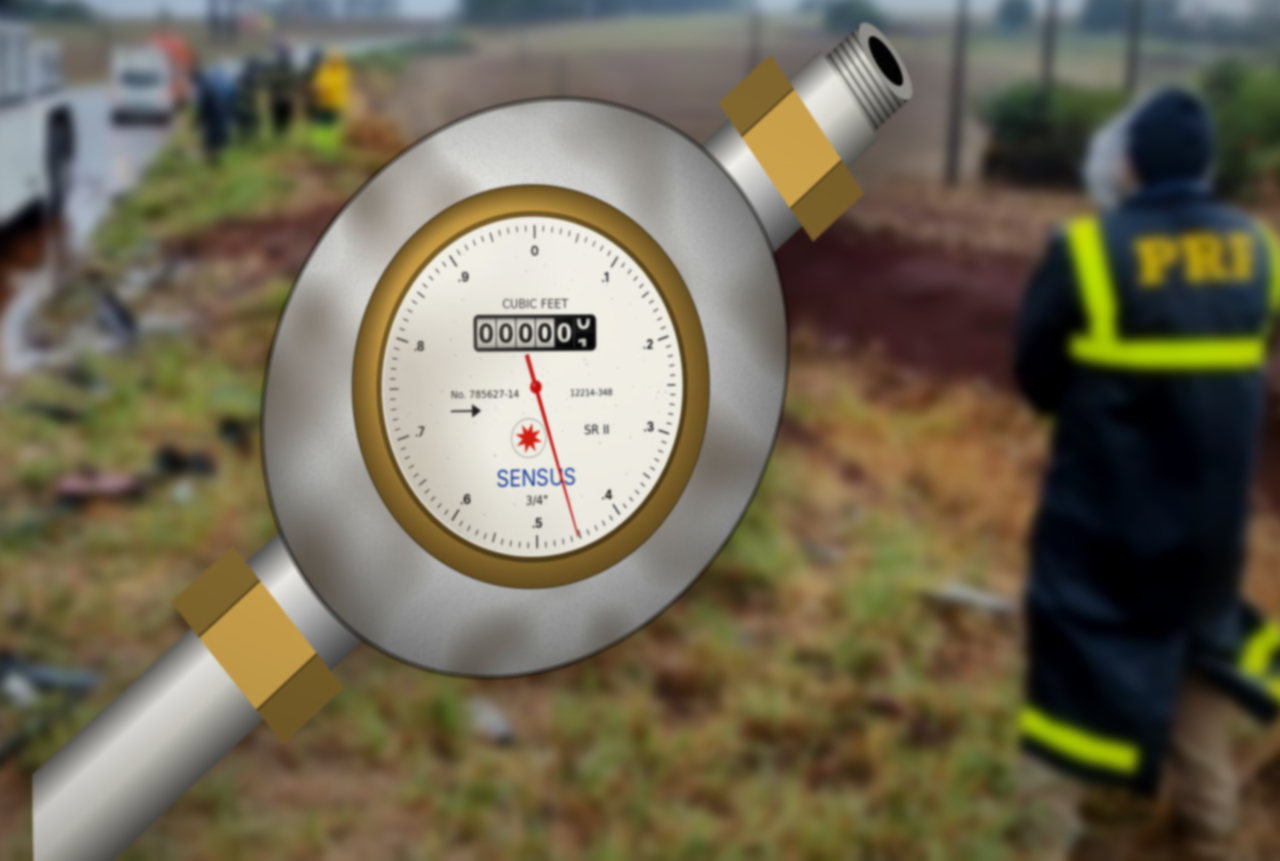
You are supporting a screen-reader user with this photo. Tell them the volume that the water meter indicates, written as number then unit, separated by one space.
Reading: 0.45 ft³
